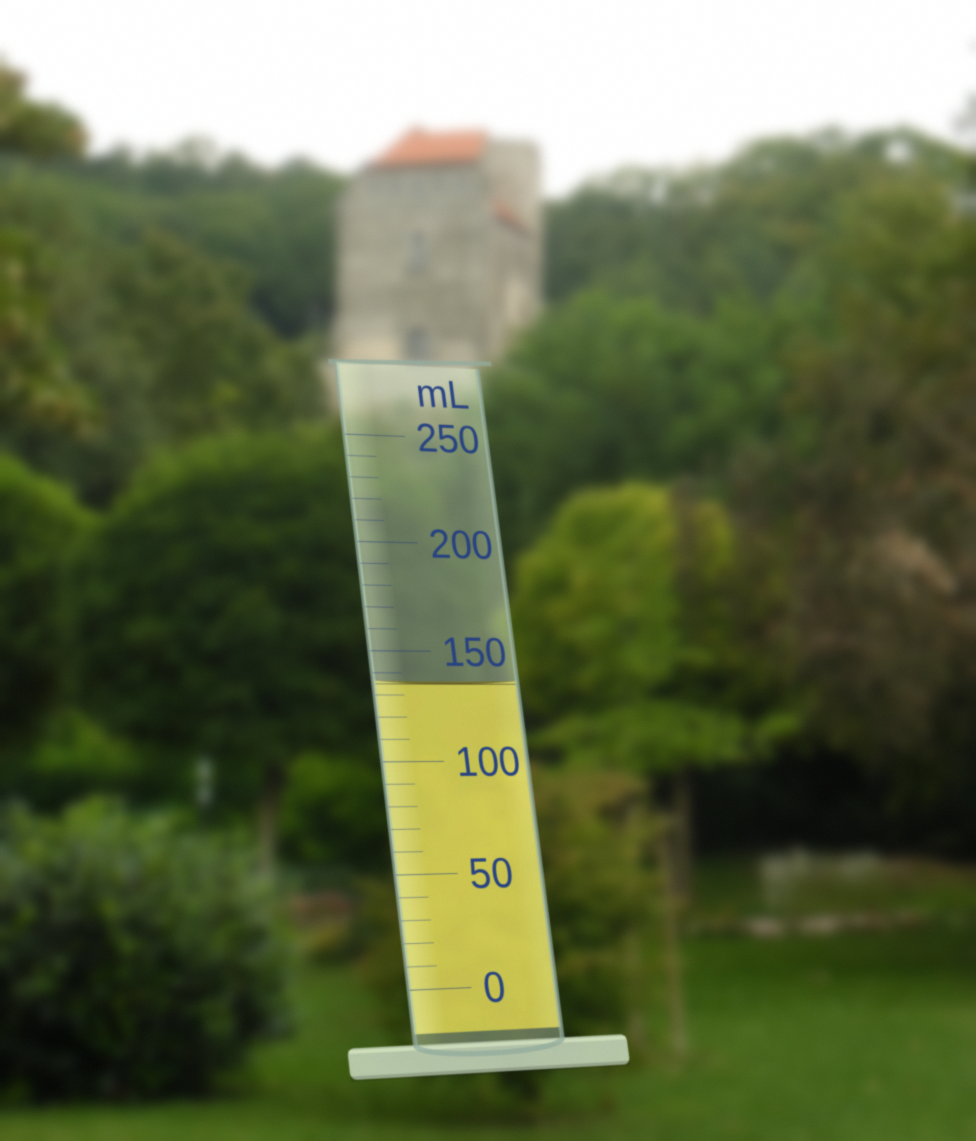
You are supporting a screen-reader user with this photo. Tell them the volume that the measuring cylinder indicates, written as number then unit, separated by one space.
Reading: 135 mL
